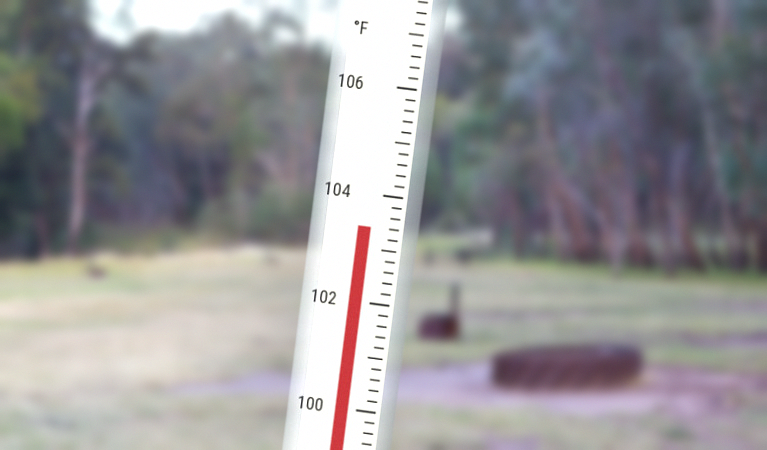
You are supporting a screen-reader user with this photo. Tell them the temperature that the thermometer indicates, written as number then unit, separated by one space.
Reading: 103.4 °F
